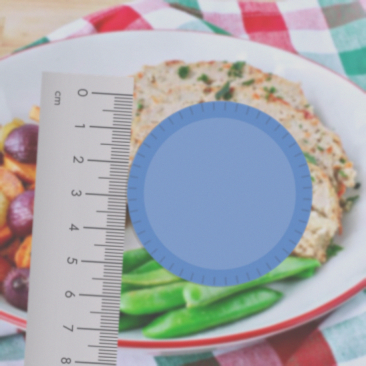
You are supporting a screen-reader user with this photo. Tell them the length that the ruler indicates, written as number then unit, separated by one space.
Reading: 5.5 cm
